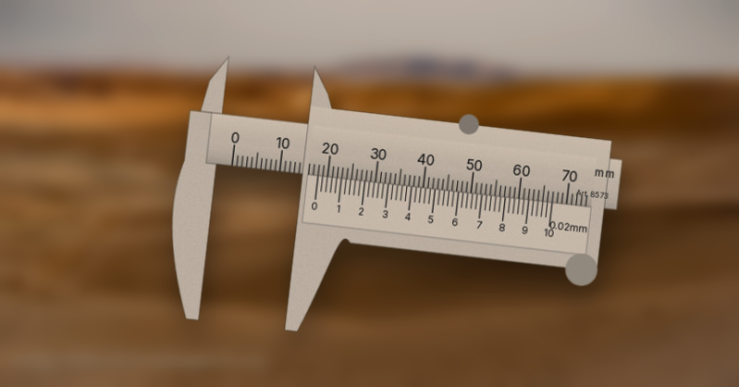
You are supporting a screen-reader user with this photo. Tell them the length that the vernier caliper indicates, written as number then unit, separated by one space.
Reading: 18.0 mm
